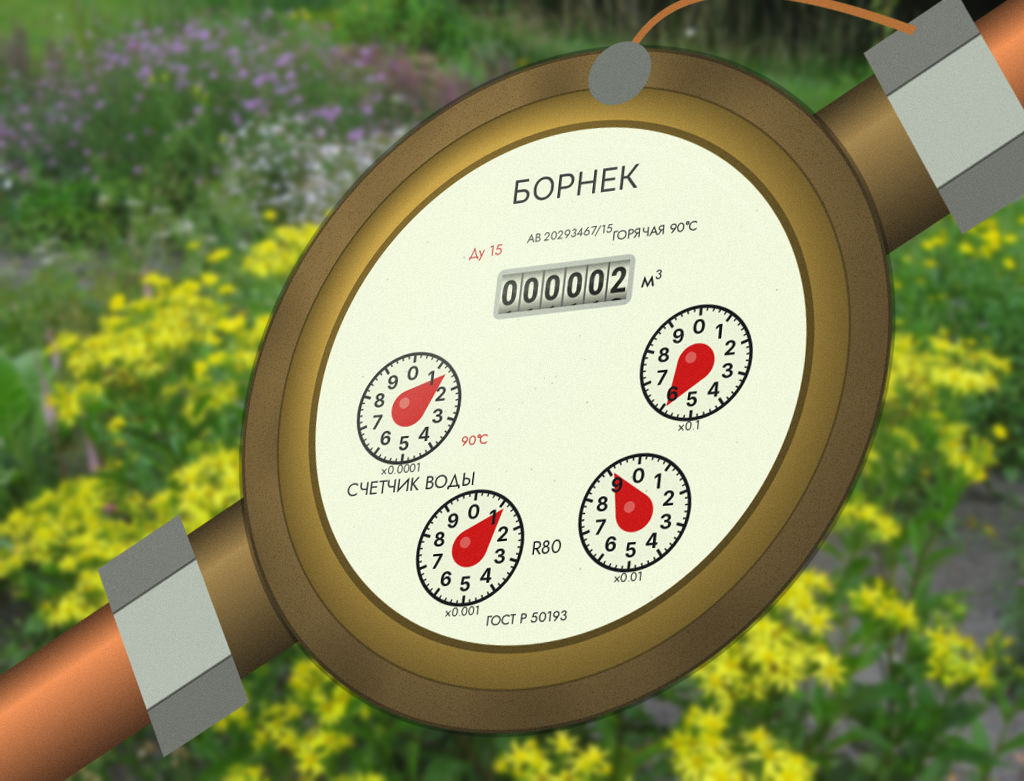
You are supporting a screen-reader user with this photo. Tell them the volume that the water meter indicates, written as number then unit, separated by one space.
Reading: 2.5911 m³
